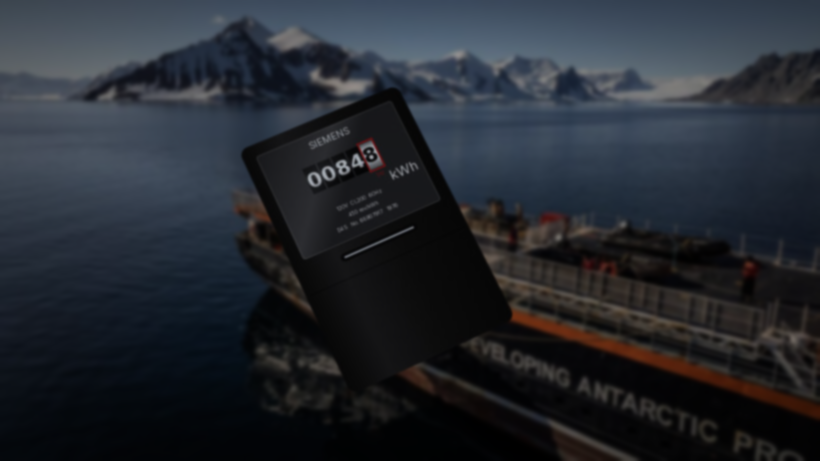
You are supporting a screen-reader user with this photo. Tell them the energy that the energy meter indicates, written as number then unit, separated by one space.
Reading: 84.8 kWh
